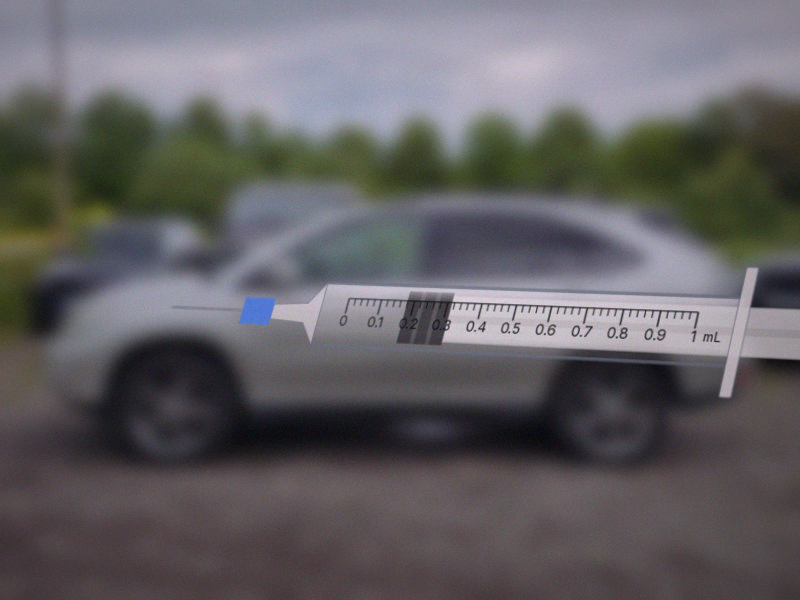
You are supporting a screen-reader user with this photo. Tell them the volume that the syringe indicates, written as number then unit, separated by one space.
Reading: 0.18 mL
